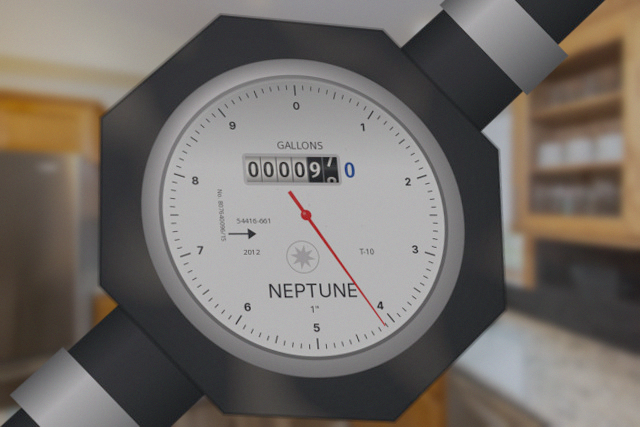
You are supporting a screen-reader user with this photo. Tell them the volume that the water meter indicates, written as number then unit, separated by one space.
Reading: 974.1 gal
